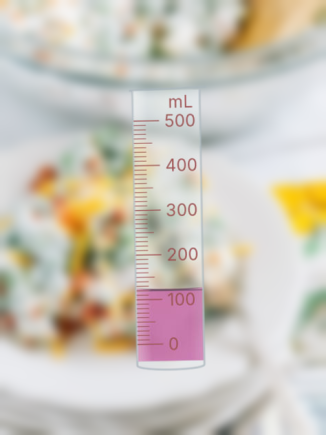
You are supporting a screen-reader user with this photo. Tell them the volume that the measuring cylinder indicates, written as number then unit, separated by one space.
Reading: 120 mL
